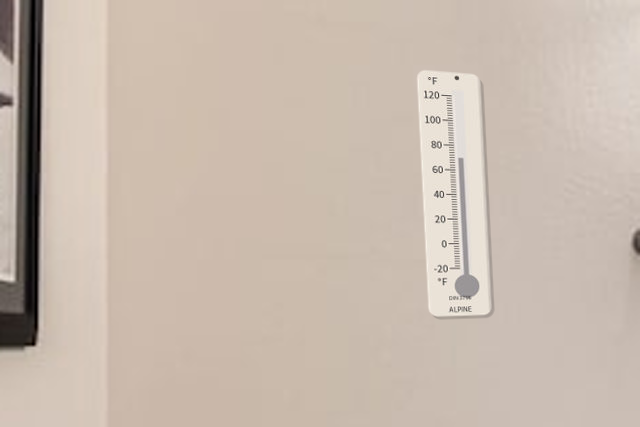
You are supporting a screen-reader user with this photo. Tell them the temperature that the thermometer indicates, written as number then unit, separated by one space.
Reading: 70 °F
